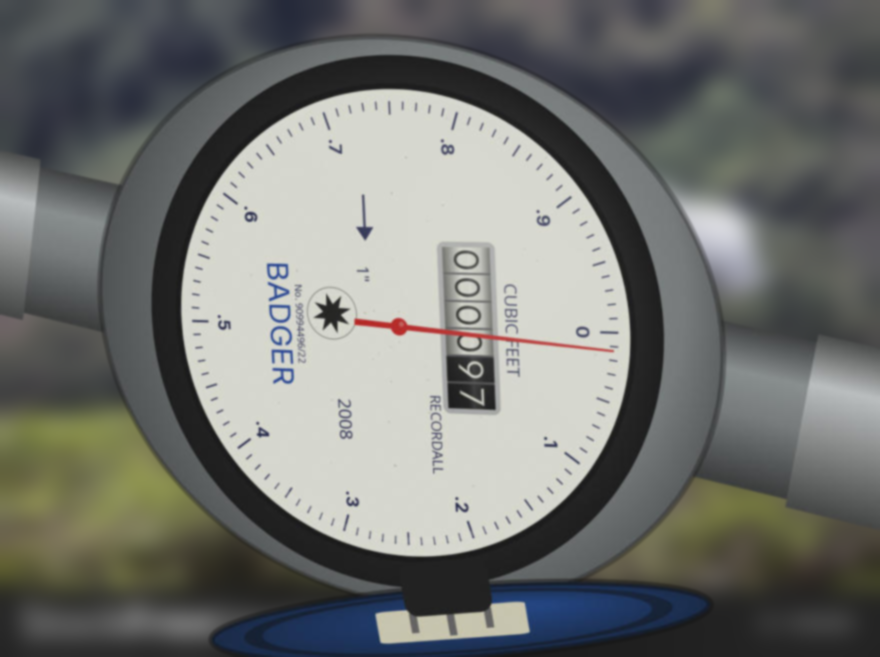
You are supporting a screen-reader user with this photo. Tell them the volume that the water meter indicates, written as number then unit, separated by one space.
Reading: 97.01 ft³
